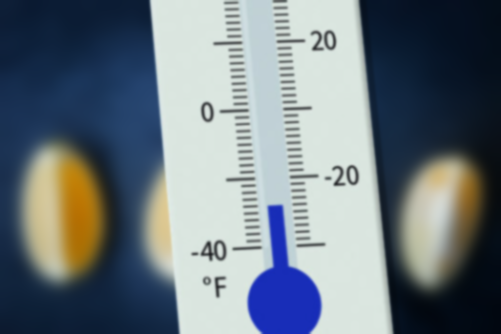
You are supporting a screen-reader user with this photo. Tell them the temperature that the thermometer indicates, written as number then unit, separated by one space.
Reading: -28 °F
